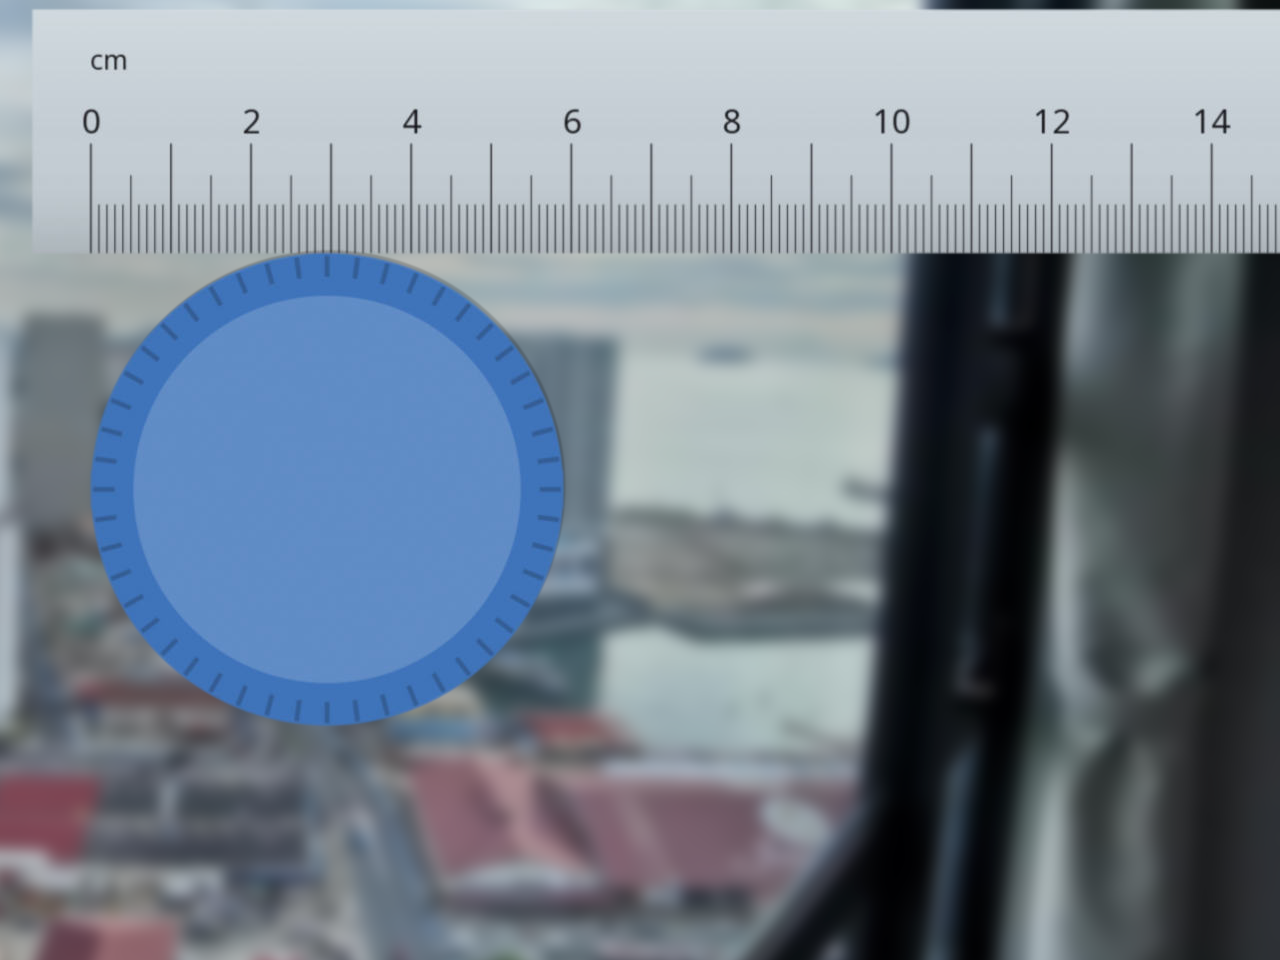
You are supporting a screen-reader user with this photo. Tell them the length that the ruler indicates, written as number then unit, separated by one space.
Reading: 5.9 cm
